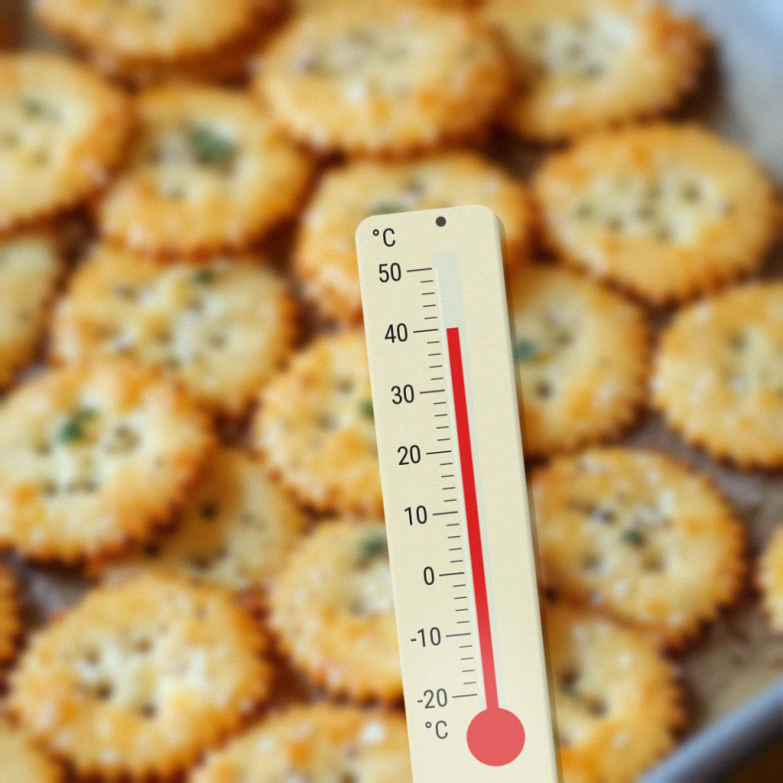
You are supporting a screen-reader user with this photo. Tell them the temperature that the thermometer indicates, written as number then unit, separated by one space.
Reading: 40 °C
